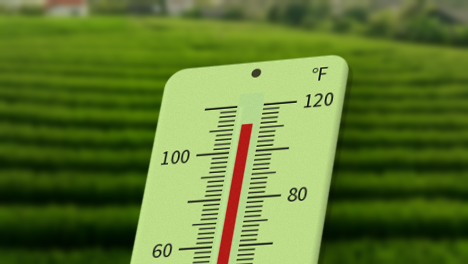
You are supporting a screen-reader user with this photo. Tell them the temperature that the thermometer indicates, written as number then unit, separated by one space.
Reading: 112 °F
